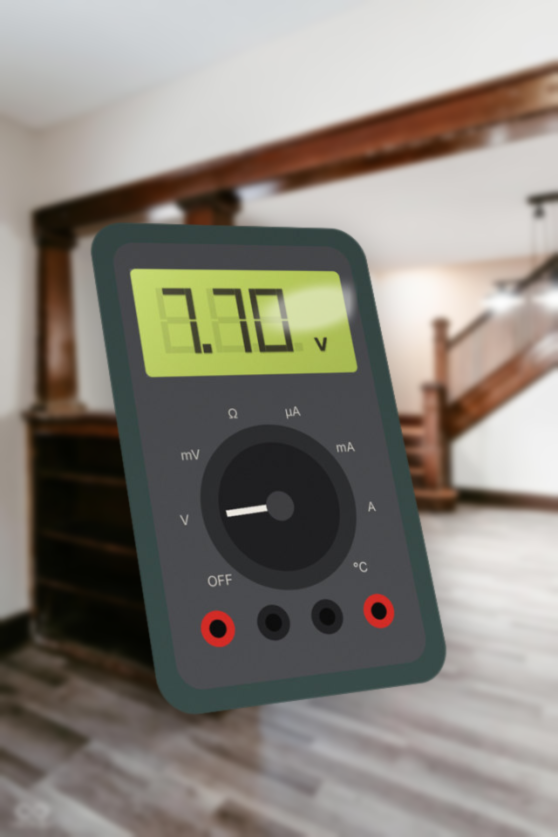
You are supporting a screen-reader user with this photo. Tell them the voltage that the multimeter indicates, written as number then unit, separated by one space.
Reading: 7.70 V
